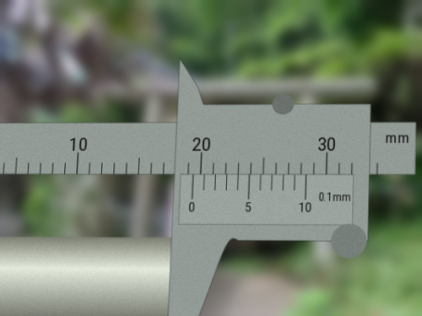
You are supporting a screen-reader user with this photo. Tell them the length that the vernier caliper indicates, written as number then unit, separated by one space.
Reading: 19.4 mm
